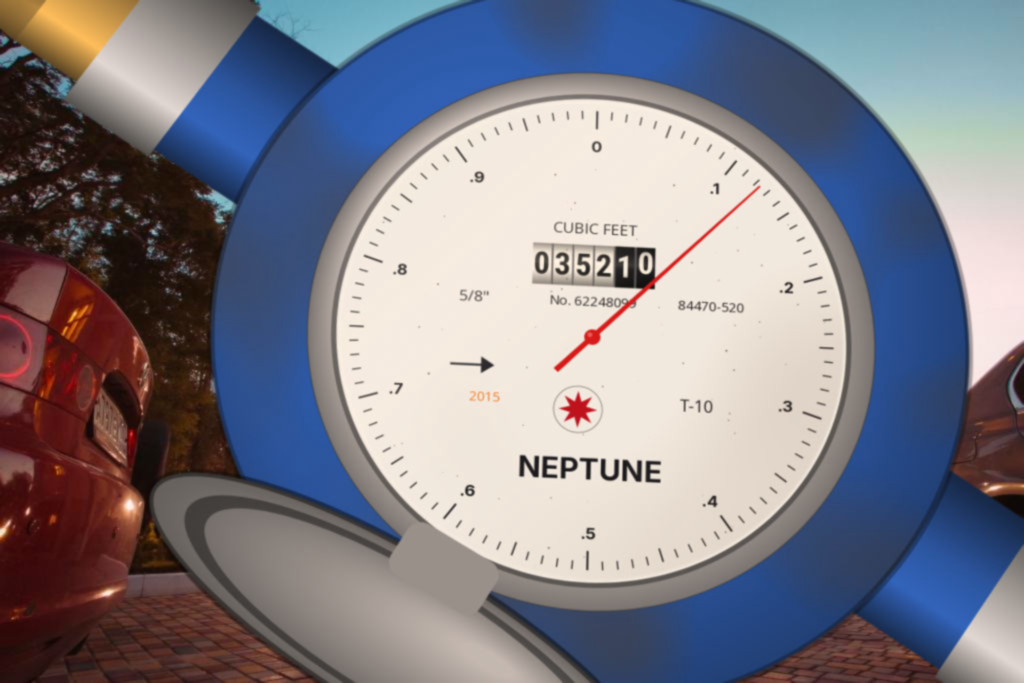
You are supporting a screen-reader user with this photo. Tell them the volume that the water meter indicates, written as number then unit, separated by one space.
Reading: 35210.12 ft³
